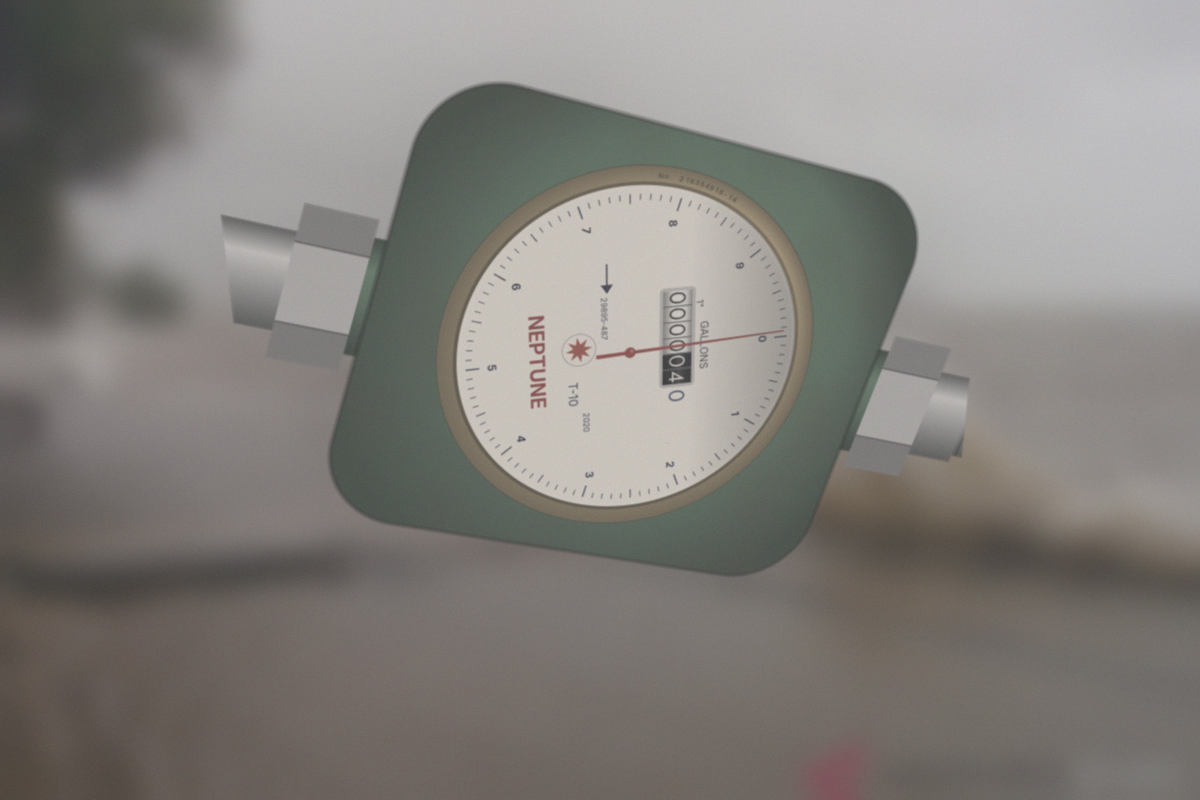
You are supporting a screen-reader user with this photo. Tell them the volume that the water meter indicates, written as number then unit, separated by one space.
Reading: 39.9 gal
